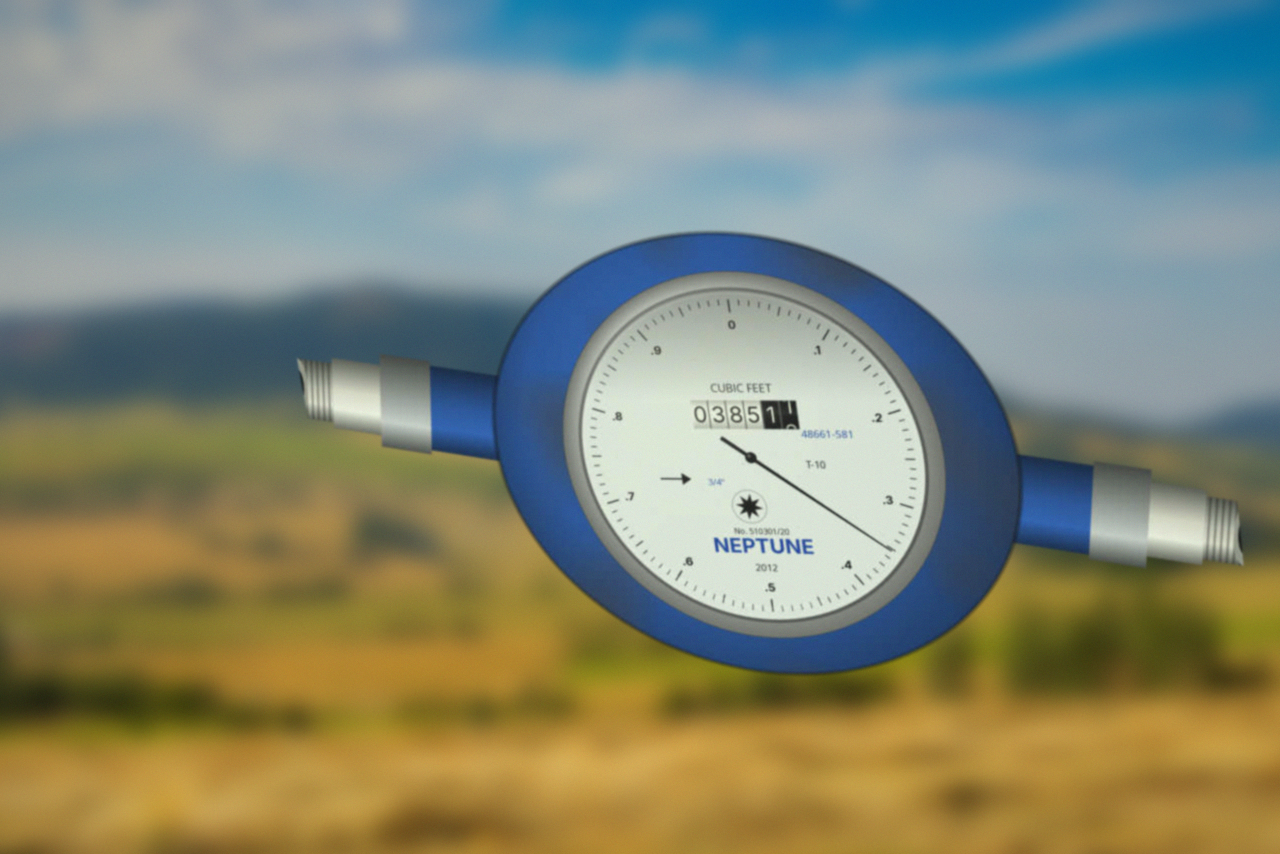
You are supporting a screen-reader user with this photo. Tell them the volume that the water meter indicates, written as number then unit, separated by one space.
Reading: 38511.35 ft³
